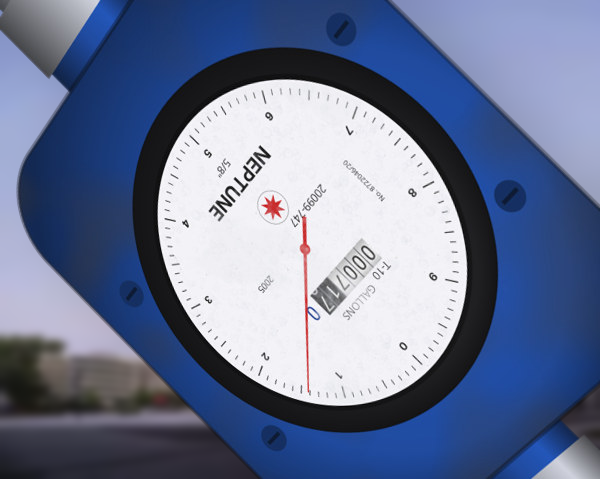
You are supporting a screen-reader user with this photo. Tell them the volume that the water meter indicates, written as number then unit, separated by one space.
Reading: 7171.4 gal
